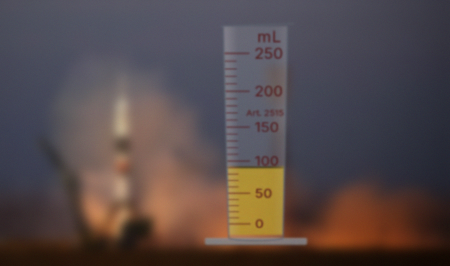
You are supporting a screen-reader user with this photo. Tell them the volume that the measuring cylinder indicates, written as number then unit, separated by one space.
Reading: 90 mL
